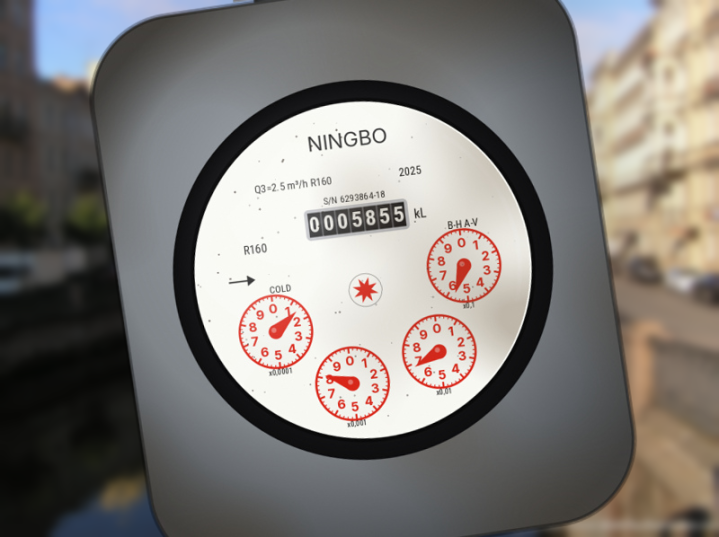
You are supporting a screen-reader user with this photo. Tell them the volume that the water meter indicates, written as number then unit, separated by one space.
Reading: 5855.5681 kL
